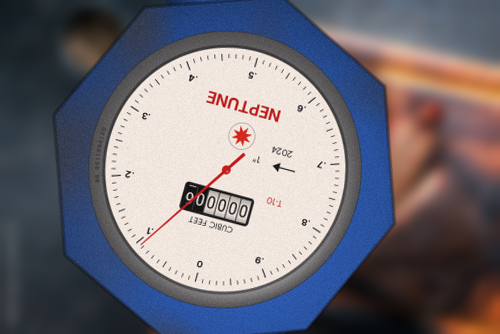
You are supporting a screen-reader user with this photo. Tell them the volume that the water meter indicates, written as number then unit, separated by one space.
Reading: 6.09 ft³
